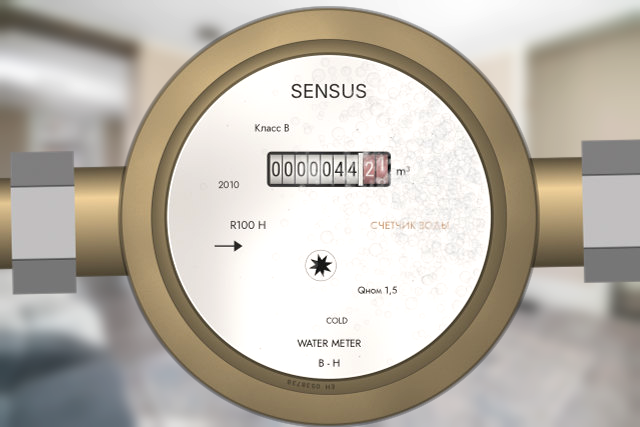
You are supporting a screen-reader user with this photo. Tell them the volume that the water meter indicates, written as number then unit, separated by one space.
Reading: 44.21 m³
